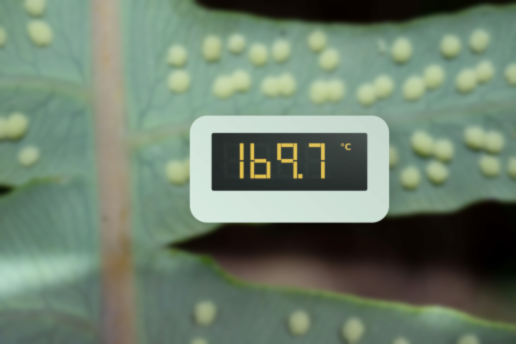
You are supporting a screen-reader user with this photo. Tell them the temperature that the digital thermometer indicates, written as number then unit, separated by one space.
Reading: 169.7 °C
